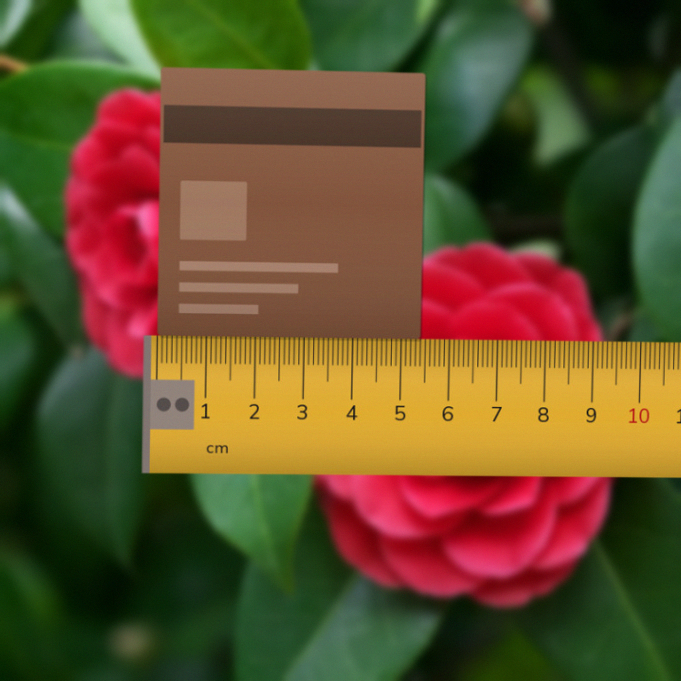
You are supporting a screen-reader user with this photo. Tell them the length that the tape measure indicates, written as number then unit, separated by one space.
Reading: 5.4 cm
